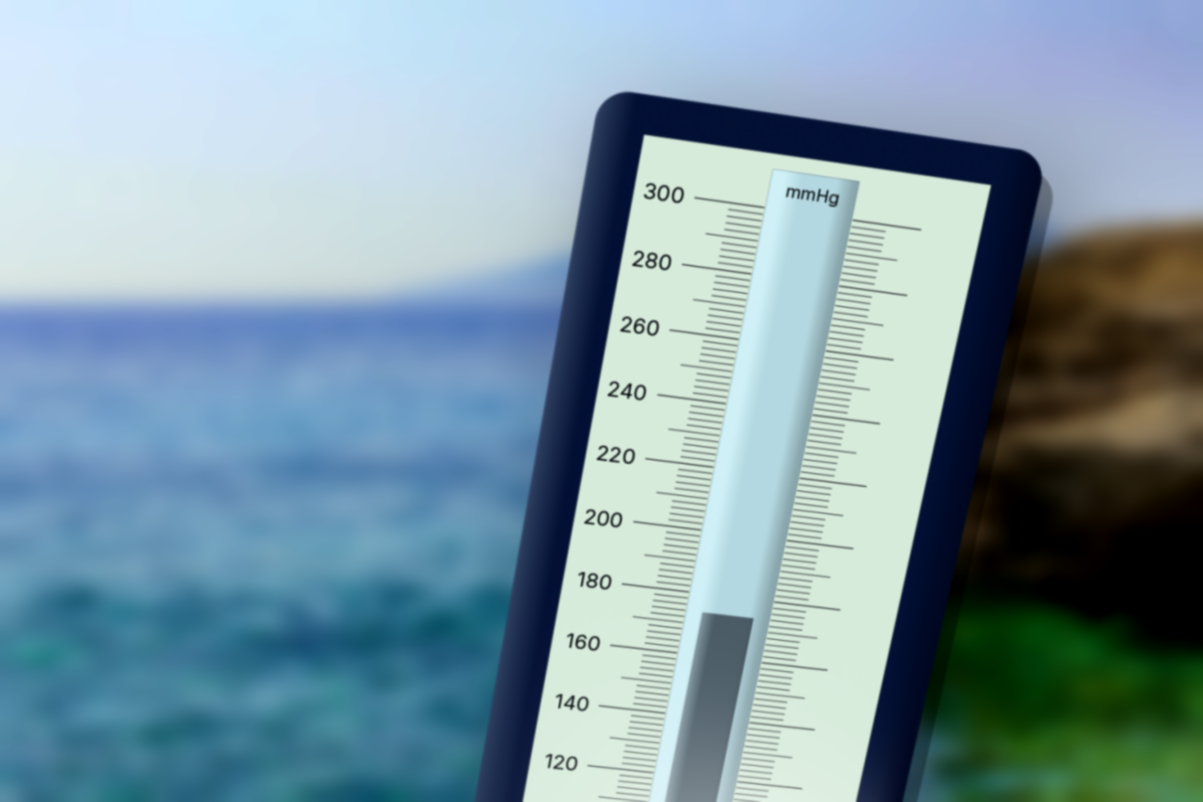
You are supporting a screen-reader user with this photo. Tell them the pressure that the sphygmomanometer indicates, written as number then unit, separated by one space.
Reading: 174 mmHg
